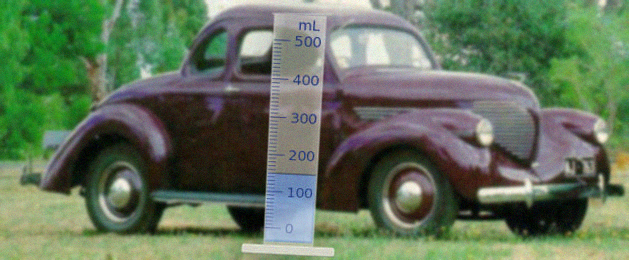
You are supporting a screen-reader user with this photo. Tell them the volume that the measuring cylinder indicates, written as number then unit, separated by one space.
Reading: 150 mL
